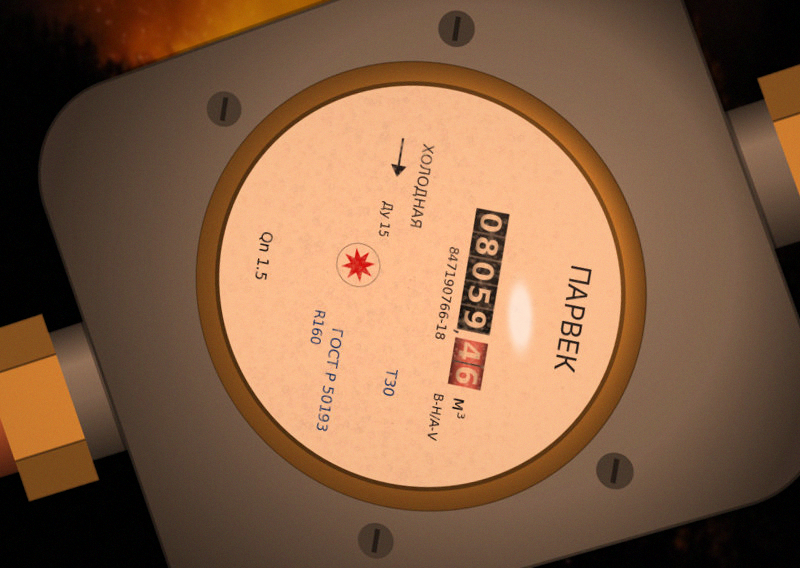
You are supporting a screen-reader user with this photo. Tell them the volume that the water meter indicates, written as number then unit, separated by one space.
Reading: 8059.46 m³
